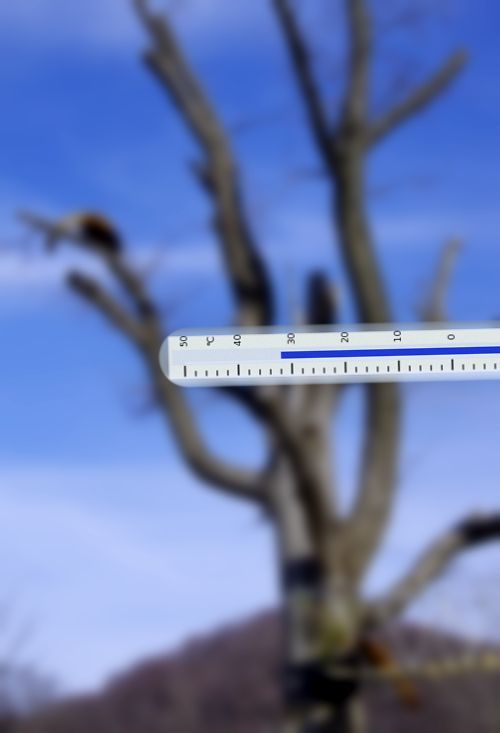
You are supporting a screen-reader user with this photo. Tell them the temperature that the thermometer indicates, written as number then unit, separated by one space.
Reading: 32 °C
